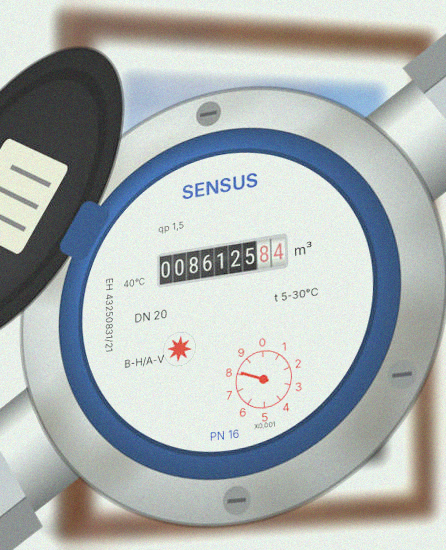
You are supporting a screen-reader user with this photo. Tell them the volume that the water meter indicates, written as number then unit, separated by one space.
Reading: 86125.848 m³
